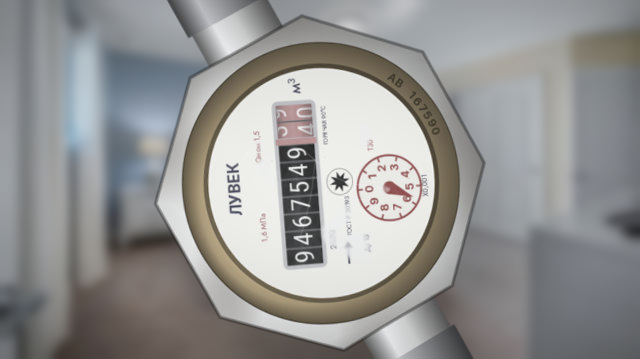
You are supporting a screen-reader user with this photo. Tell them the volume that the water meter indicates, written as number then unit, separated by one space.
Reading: 9467549.395 m³
